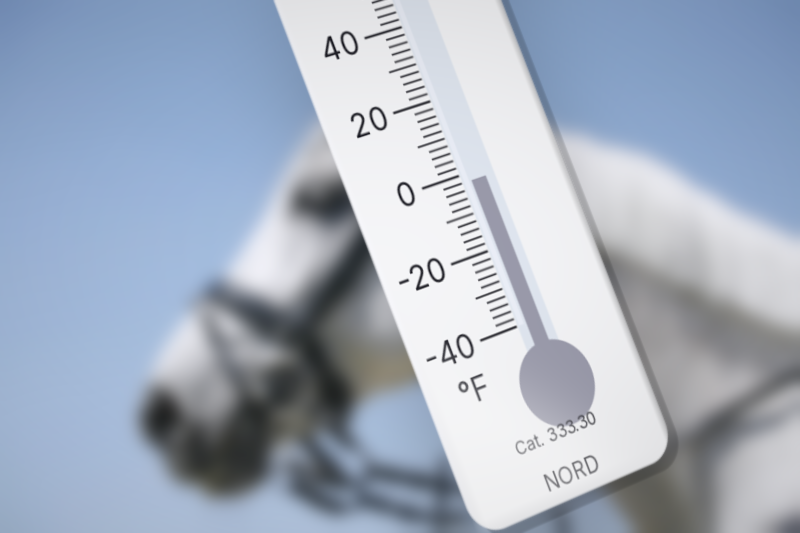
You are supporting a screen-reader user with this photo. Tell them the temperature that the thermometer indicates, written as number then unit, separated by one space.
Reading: -2 °F
